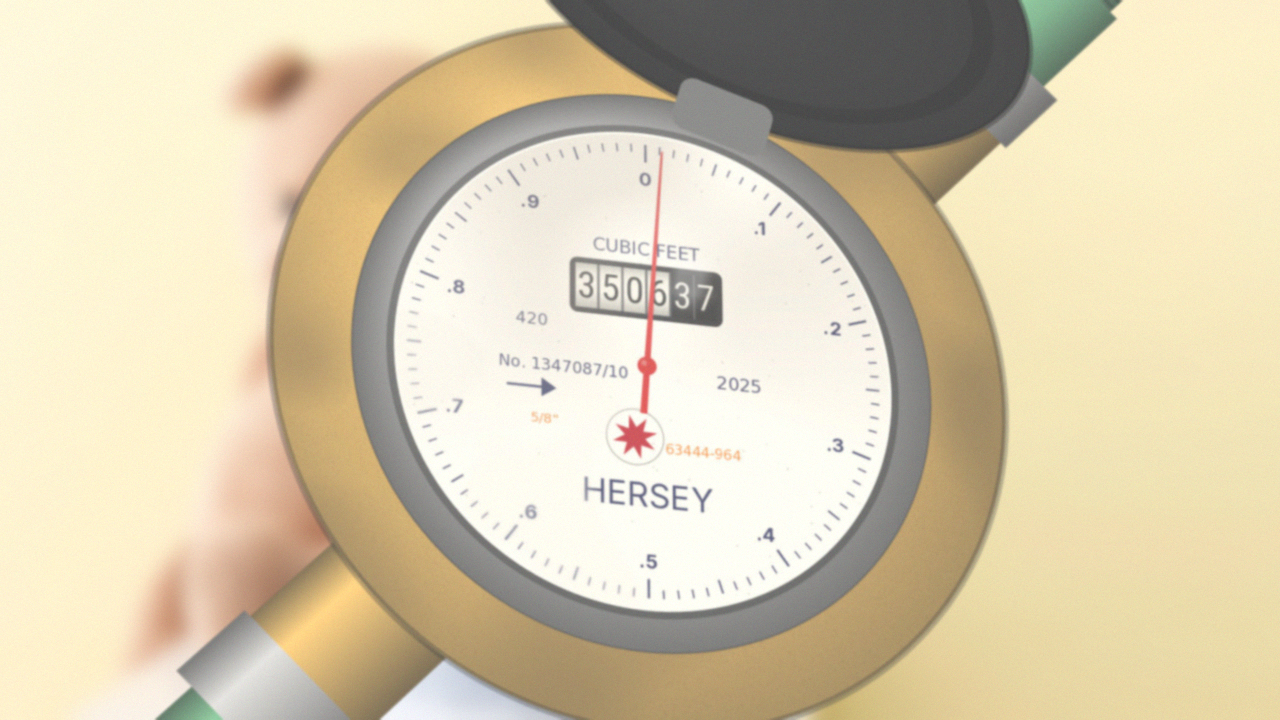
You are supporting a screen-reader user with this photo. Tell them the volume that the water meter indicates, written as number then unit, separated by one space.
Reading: 350637.01 ft³
